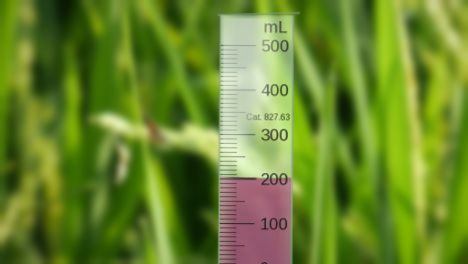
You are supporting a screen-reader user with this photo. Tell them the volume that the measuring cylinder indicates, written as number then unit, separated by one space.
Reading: 200 mL
